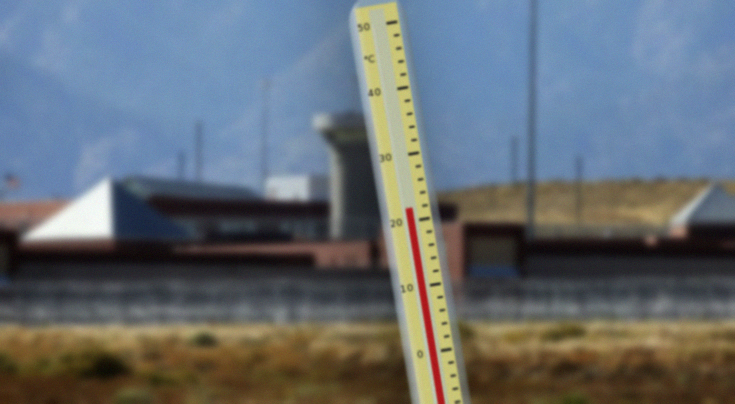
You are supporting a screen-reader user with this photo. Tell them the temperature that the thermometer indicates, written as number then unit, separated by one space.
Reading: 22 °C
